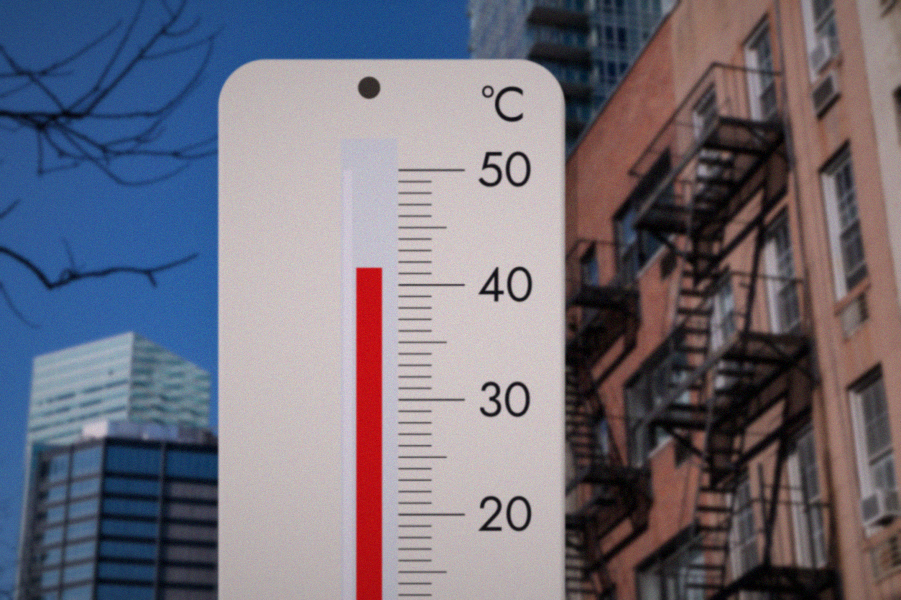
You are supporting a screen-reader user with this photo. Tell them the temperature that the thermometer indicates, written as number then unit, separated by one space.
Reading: 41.5 °C
